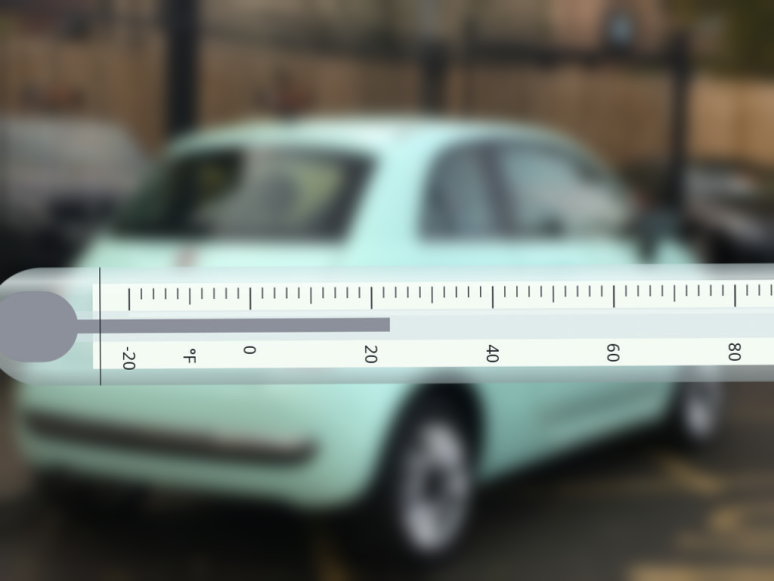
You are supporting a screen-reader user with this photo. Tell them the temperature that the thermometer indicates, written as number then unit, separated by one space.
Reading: 23 °F
